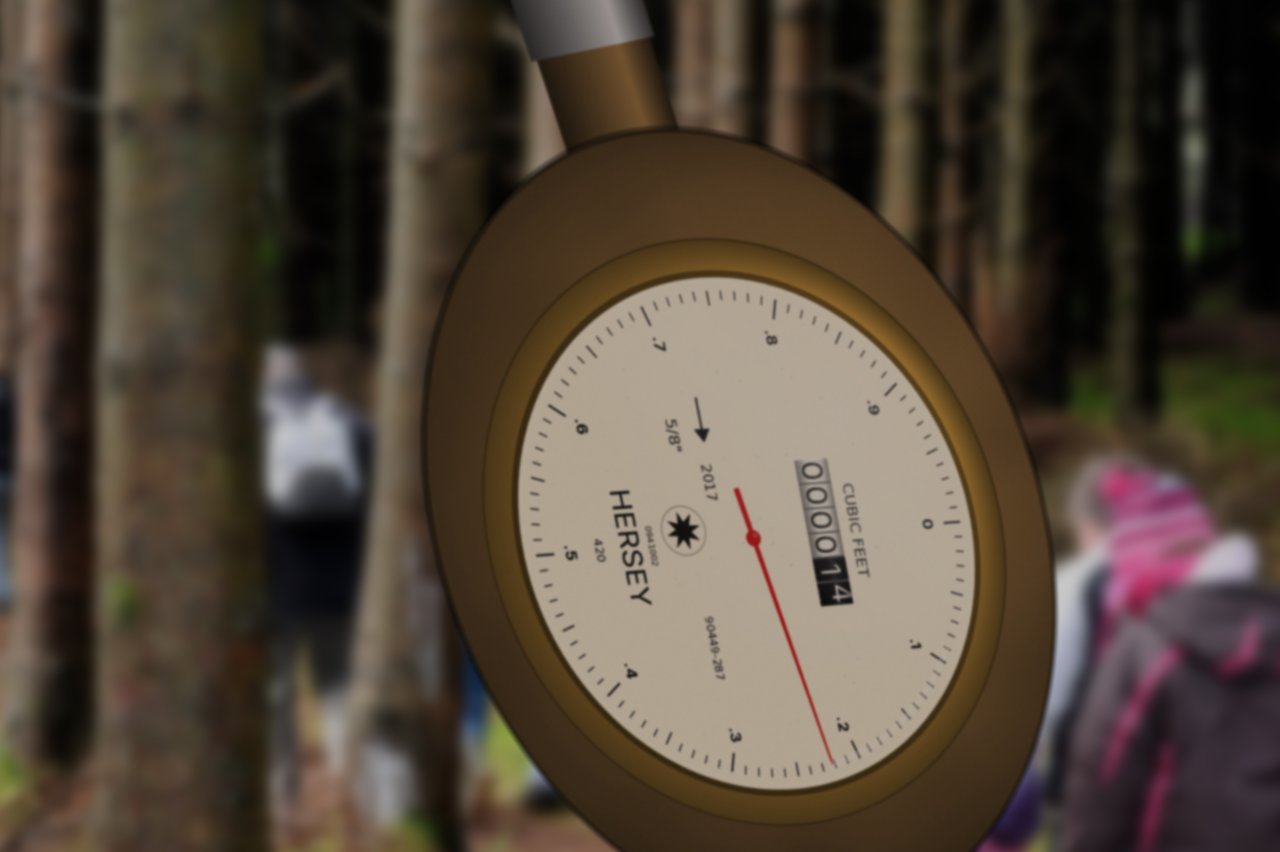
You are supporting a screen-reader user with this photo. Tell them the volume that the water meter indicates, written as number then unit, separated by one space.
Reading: 14.22 ft³
